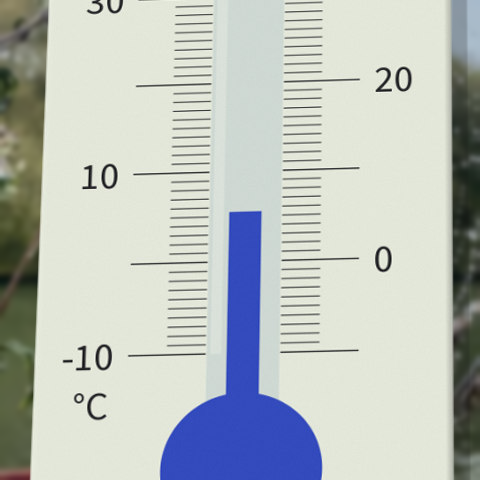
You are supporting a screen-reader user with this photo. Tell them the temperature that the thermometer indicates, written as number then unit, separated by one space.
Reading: 5.5 °C
